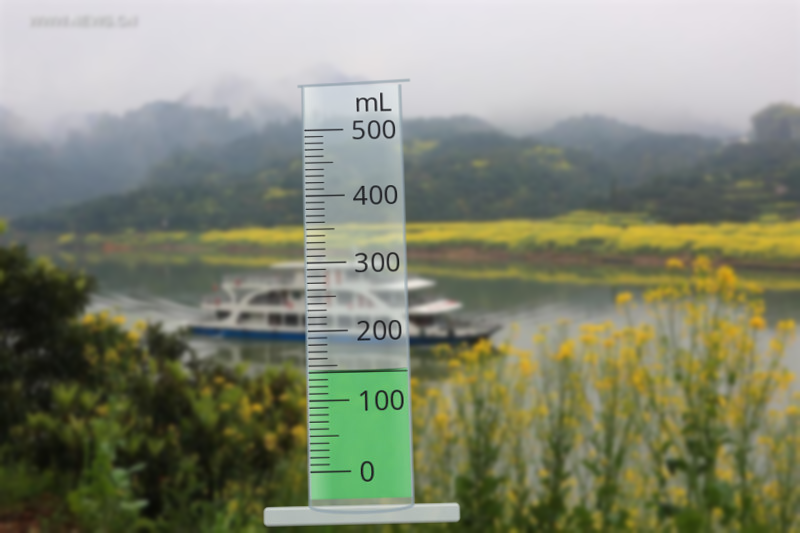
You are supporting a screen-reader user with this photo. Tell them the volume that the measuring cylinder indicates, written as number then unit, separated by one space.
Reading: 140 mL
